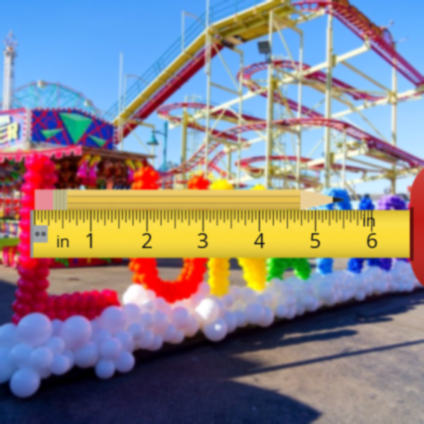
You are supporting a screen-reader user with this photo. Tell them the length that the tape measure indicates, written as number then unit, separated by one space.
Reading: 5.5 in
